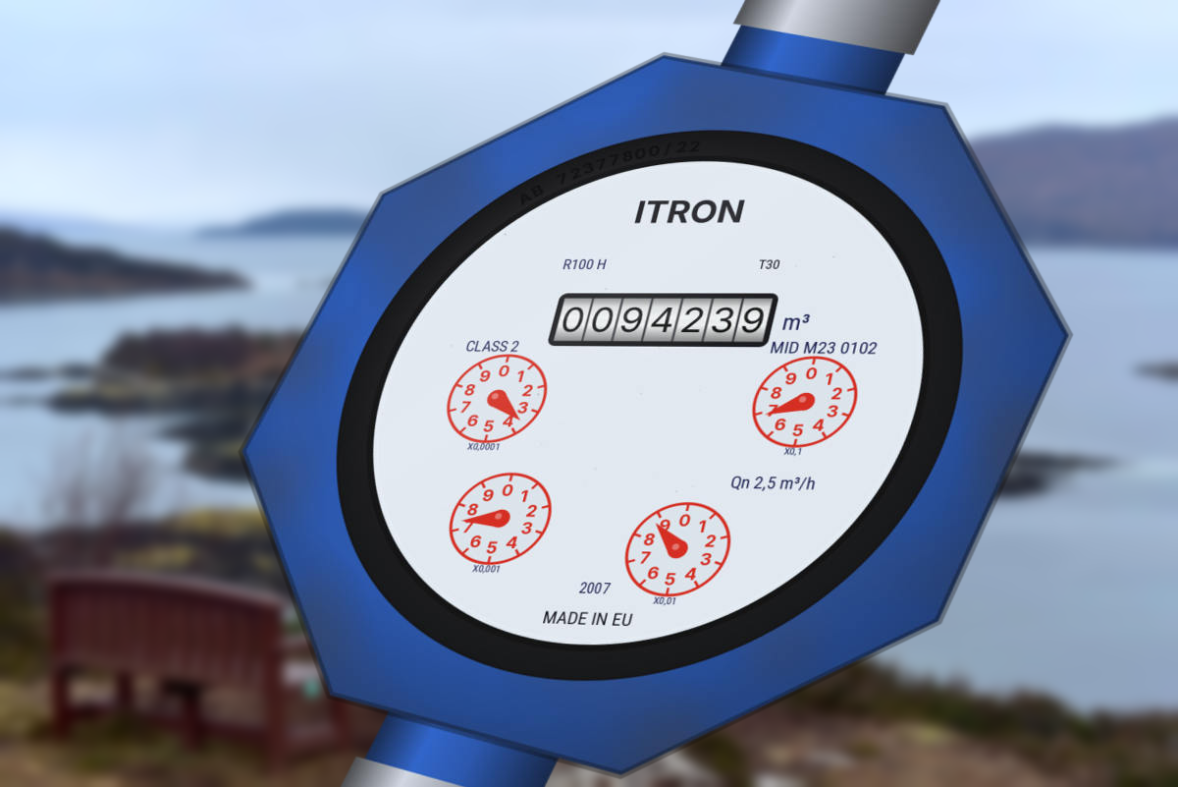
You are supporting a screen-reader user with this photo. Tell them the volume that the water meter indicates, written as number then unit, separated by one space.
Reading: 94239.6873 m³
